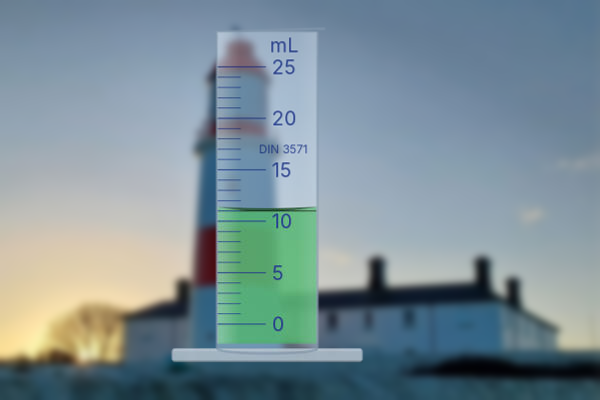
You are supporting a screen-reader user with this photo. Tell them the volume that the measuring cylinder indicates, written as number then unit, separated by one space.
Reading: 11 mL
